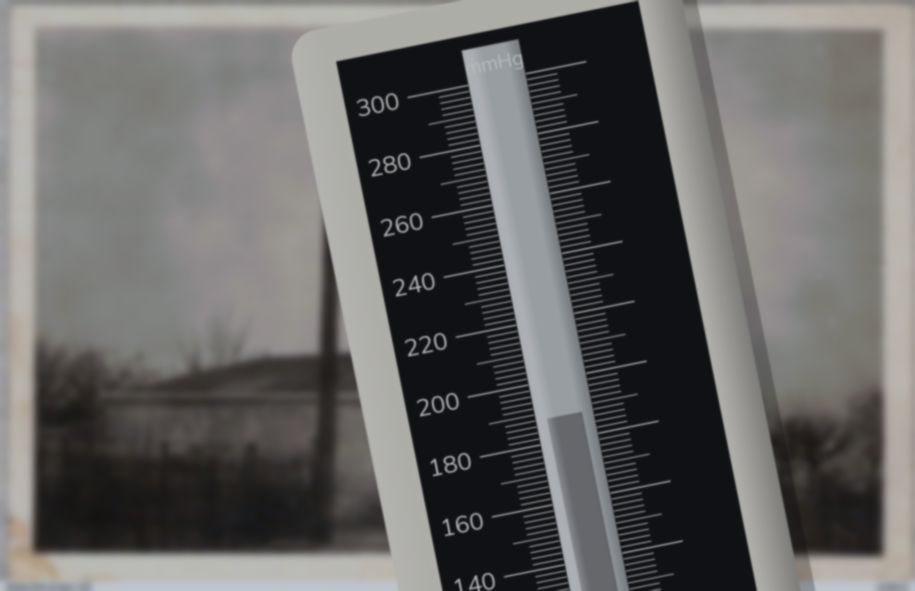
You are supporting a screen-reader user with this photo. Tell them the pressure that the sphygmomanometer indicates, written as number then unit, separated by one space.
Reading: 188 mmHg
